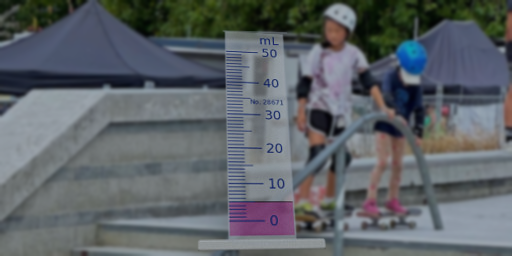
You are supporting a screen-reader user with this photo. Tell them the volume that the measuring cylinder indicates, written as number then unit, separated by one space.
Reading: 5 mL
